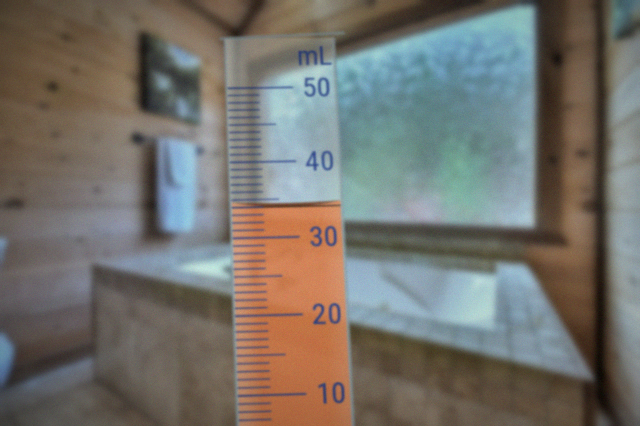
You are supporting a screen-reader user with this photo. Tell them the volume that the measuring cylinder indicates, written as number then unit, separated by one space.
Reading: 34 mL
